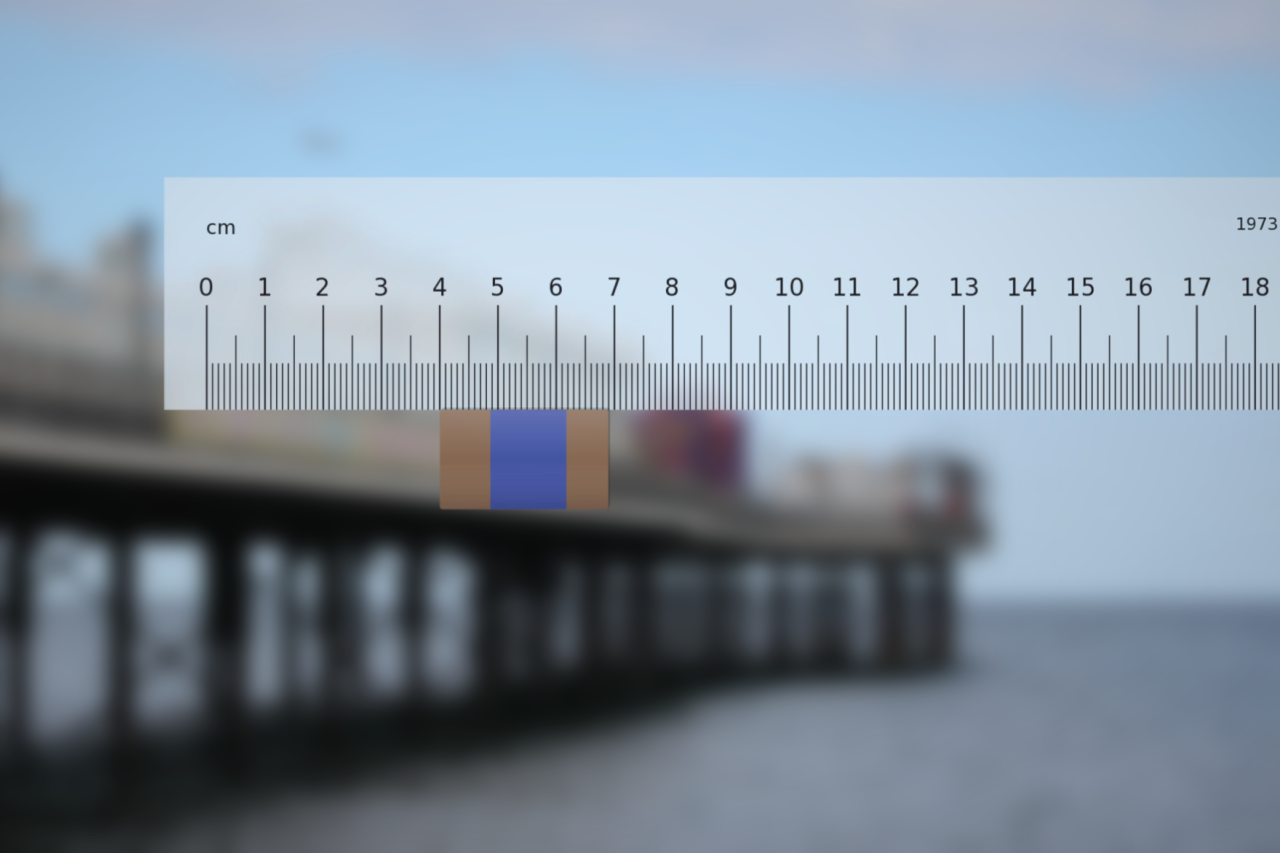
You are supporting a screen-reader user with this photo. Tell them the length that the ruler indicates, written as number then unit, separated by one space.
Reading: 2.9 cm
